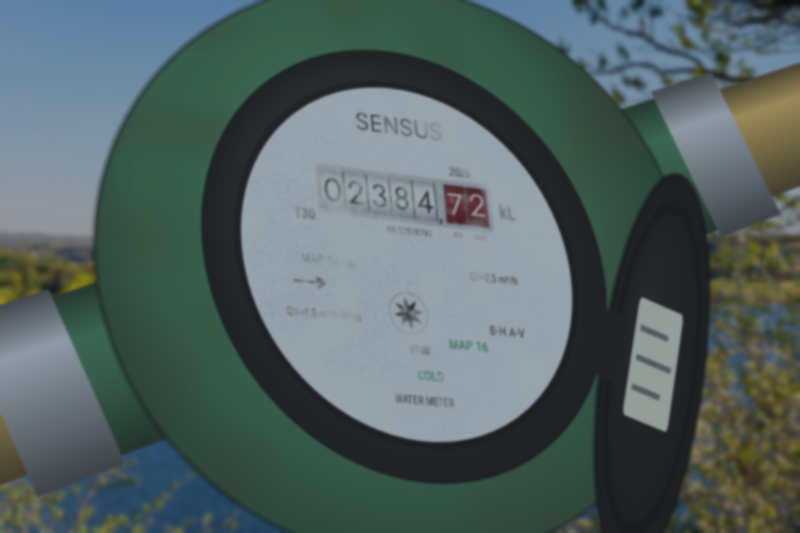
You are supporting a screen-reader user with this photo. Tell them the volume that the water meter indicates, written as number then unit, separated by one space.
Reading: 2384.72 kL
